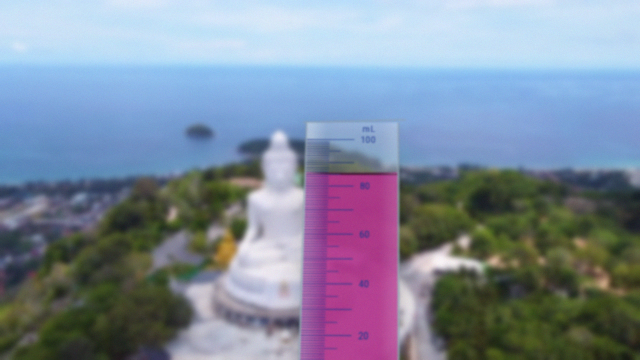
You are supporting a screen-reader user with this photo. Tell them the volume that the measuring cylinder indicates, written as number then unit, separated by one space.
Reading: 85 mL
